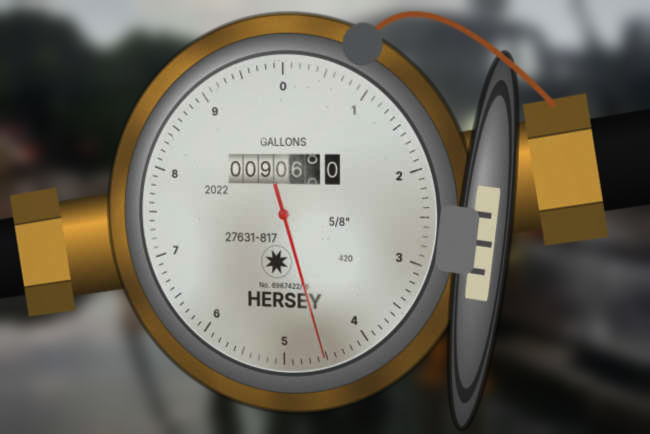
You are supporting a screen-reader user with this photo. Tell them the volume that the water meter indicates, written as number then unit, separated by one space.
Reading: 90684.5 gal
